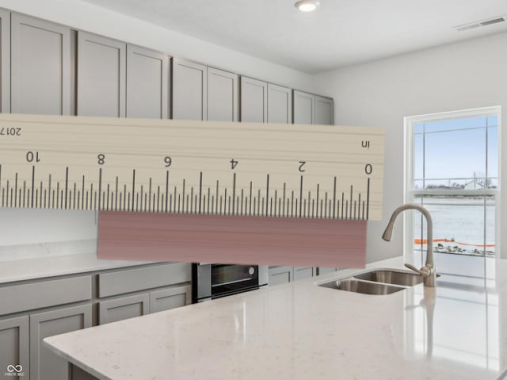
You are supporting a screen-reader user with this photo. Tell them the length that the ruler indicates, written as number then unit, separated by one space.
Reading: 8 in
